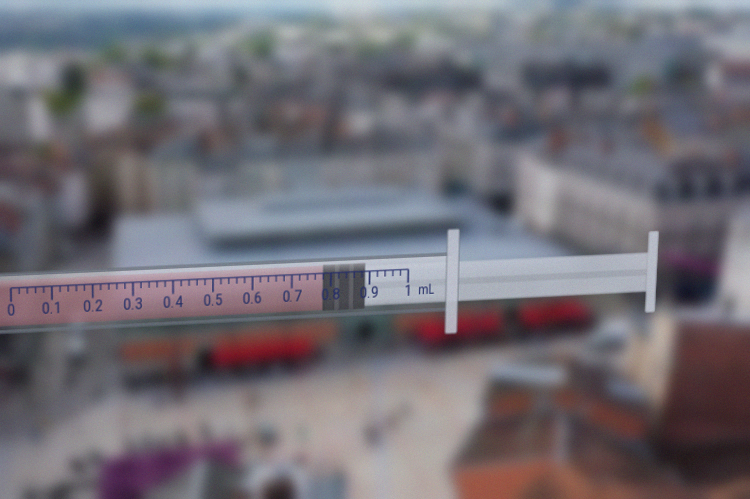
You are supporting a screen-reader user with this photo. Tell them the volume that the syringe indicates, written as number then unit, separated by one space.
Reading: 0.78 mL
